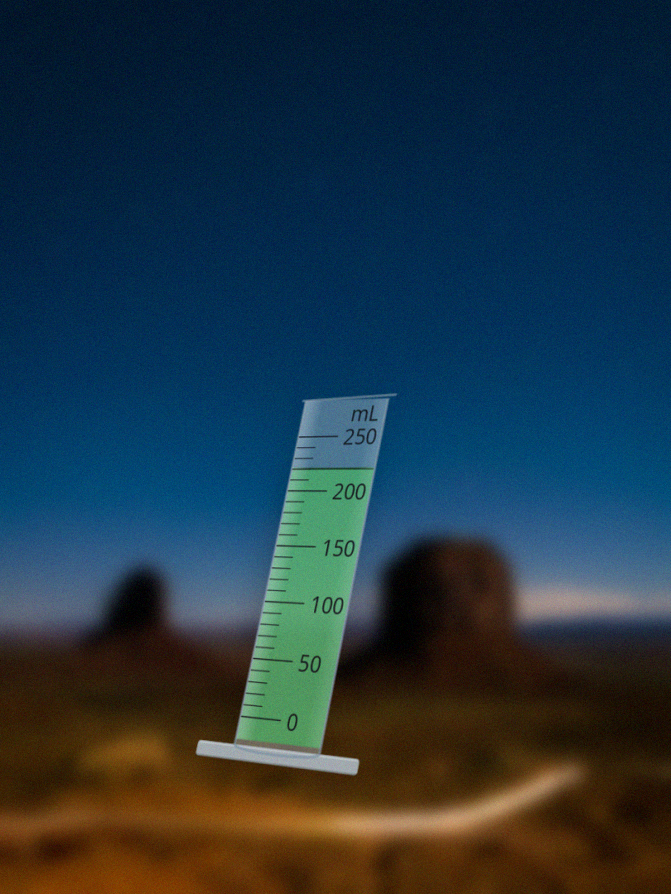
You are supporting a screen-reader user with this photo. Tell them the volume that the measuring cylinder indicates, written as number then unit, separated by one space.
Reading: 220 mL
